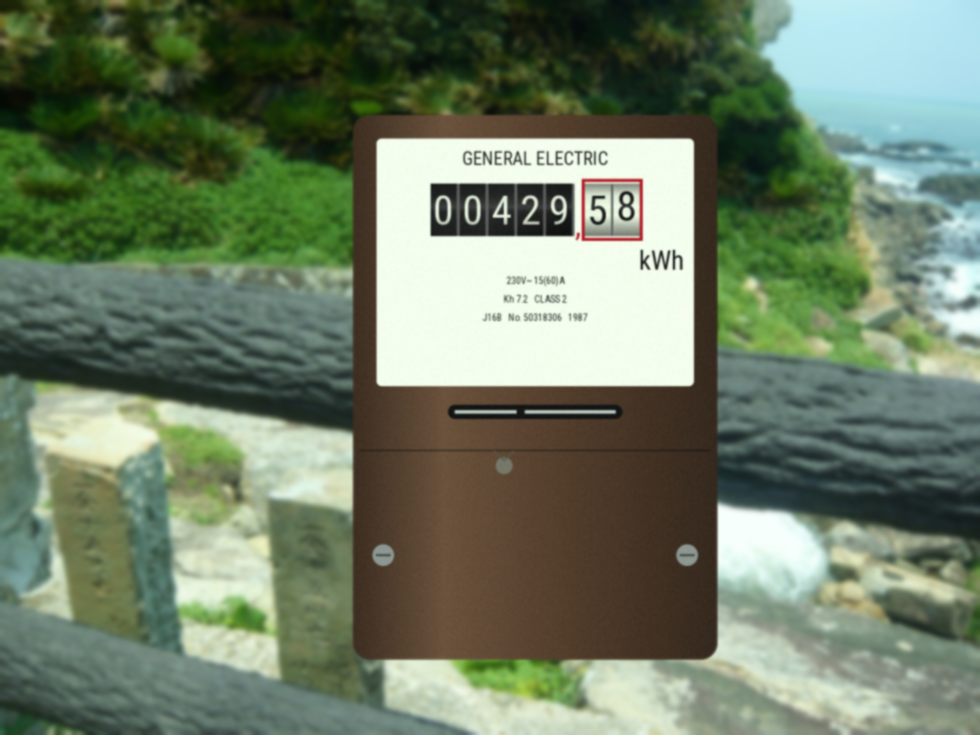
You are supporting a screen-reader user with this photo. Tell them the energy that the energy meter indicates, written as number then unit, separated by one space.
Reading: 429.58 kWh
